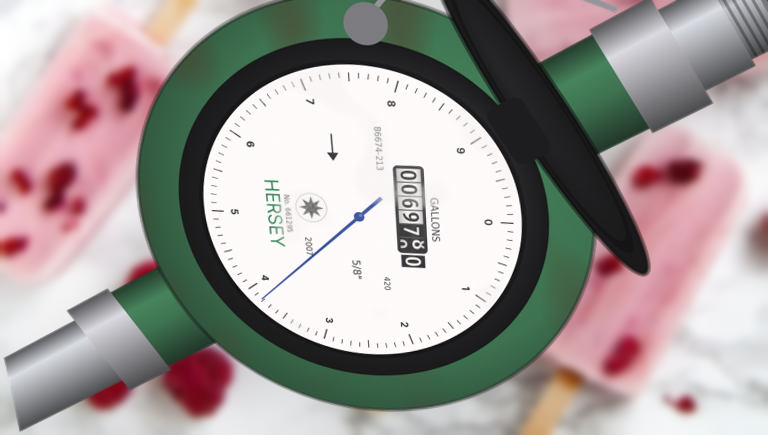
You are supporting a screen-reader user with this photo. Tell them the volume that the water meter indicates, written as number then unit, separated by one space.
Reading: 69783.8 gal
